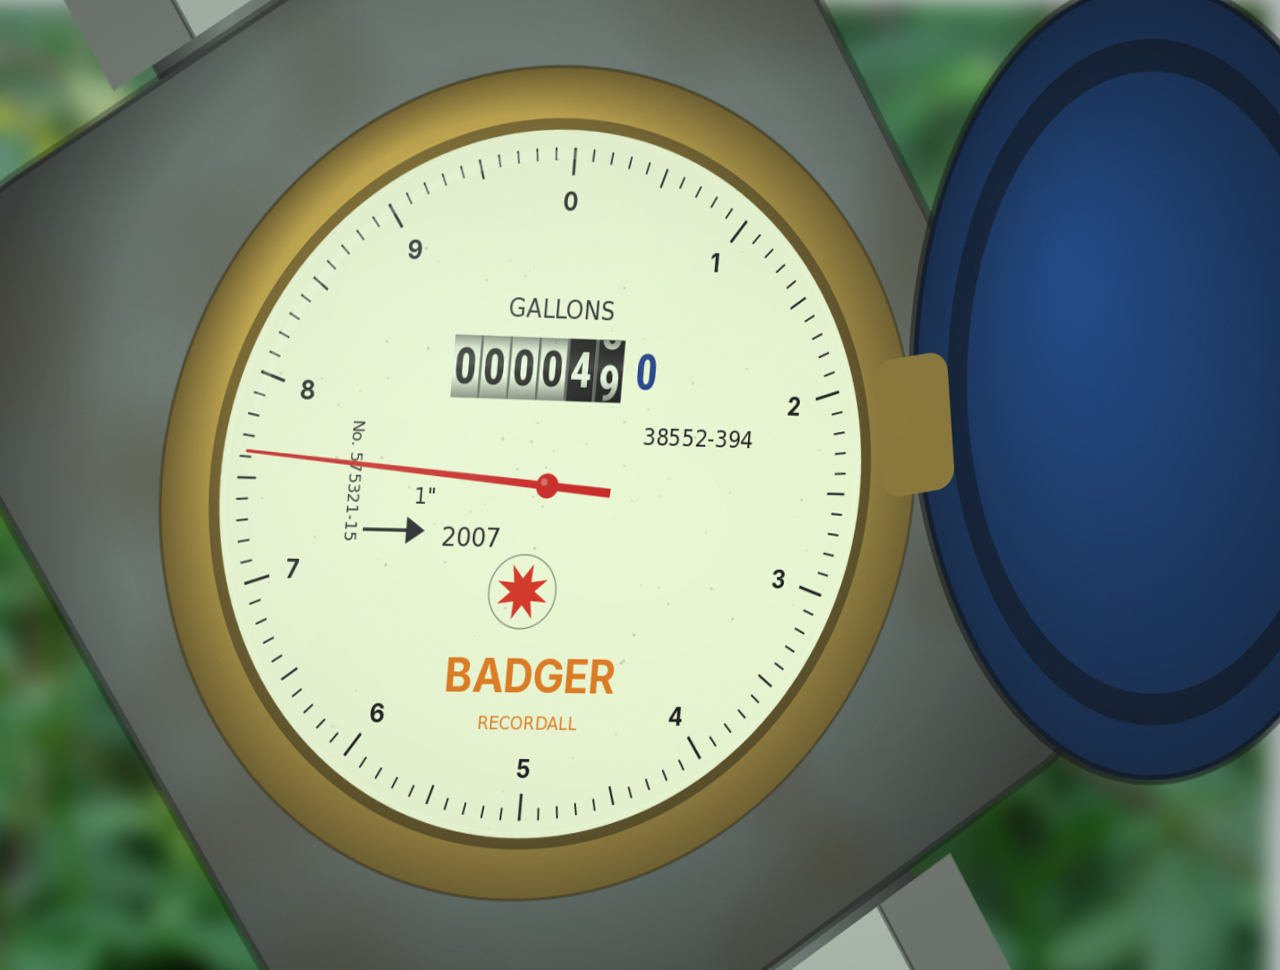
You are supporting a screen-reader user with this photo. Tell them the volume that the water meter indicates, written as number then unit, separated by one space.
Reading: 487.6 gal
